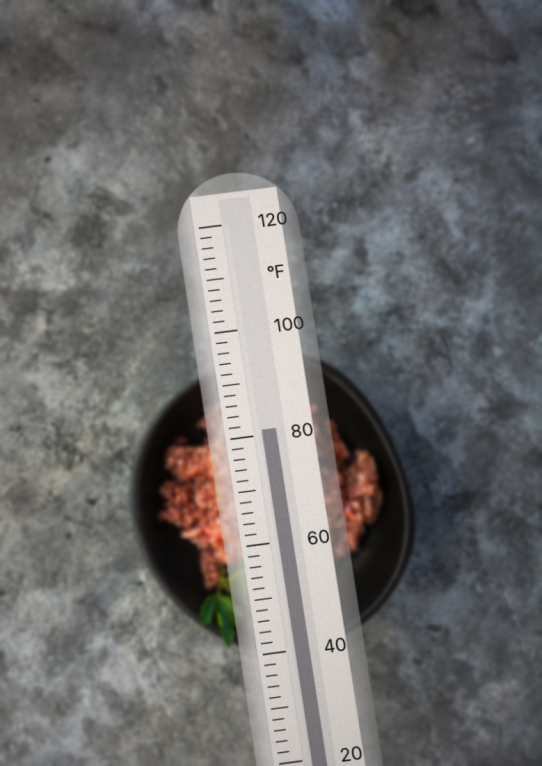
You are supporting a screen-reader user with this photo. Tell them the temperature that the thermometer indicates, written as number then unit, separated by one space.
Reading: 81 °F
